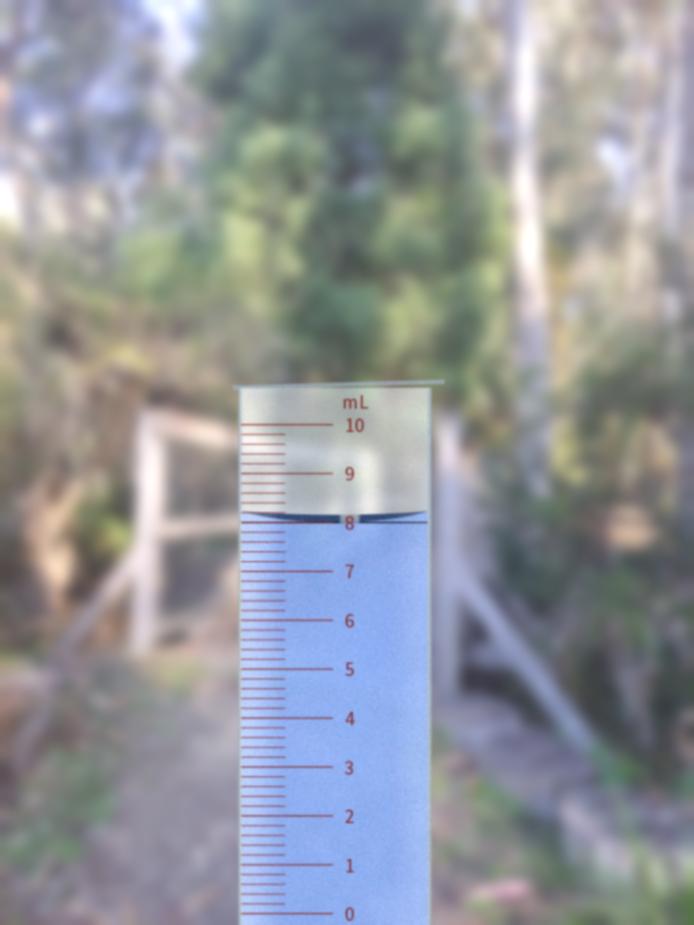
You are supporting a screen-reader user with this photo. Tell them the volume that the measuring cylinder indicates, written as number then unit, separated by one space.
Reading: 8 mL
